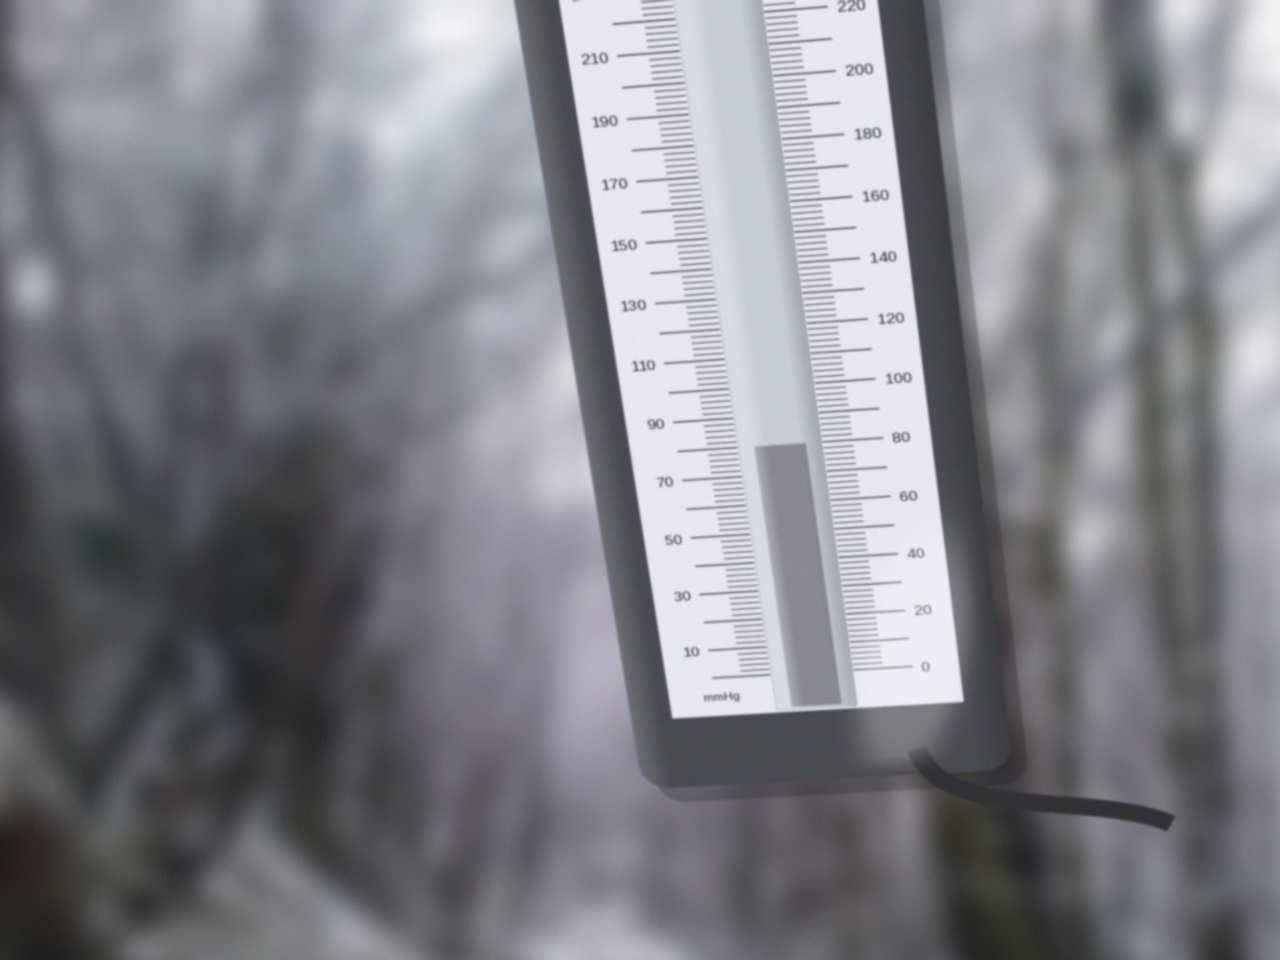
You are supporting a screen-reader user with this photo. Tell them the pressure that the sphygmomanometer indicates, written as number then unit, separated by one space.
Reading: 80 mmHg
